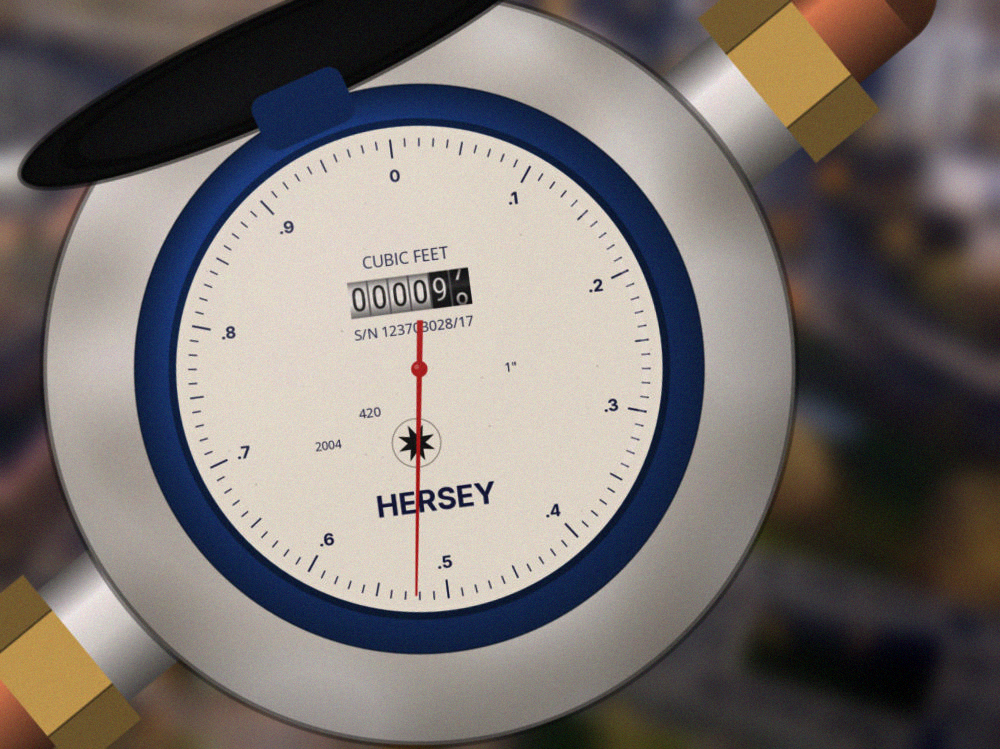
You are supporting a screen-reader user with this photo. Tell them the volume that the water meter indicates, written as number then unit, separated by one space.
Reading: 97.52 ft³
